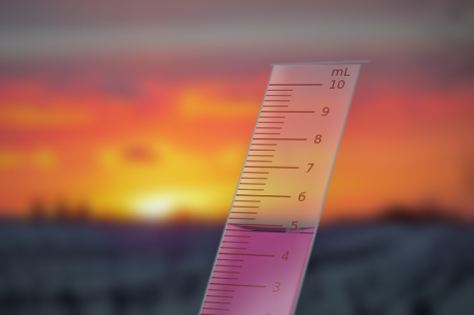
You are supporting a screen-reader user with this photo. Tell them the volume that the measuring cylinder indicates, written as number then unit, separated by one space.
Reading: 4.8 mL
